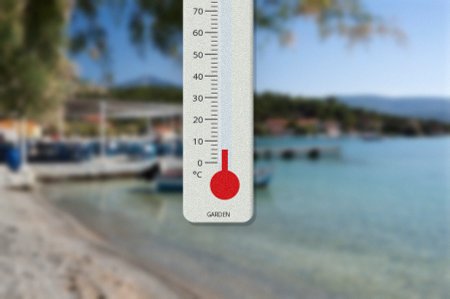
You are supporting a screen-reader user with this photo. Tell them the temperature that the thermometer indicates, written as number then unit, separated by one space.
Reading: 6 °C
